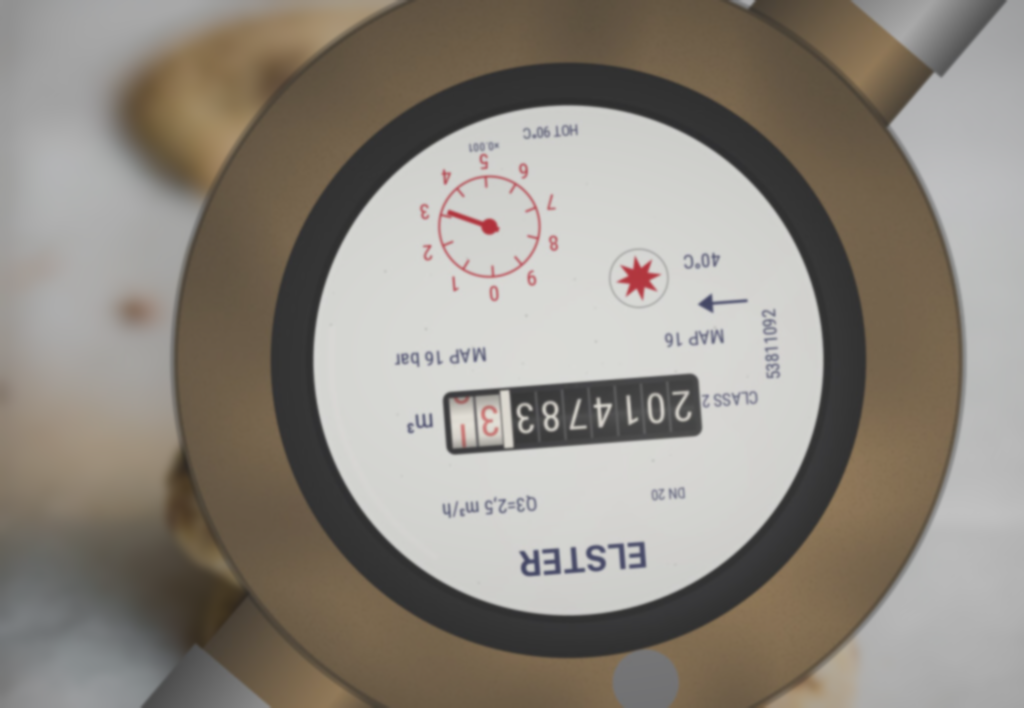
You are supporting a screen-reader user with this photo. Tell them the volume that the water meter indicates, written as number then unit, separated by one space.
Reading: 2014783.313 m³
